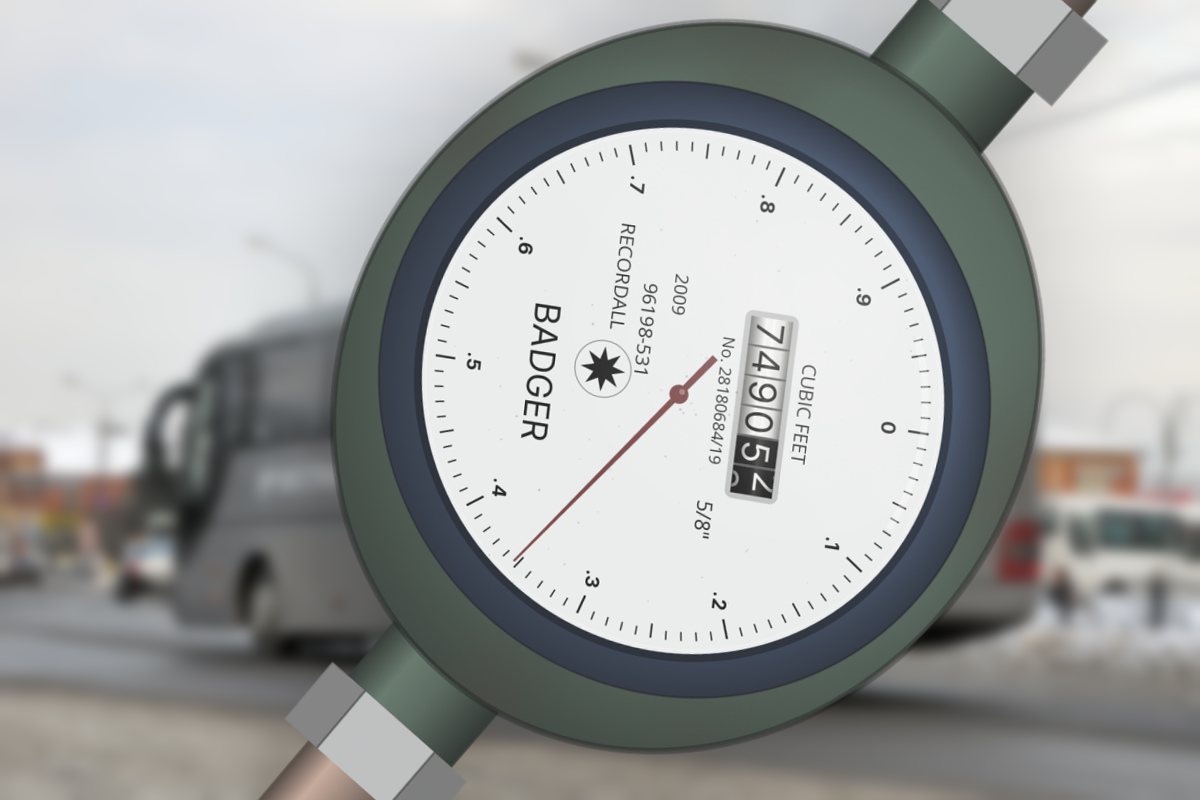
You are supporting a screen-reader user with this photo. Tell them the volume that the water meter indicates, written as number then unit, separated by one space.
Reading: 749052.35 ft³
